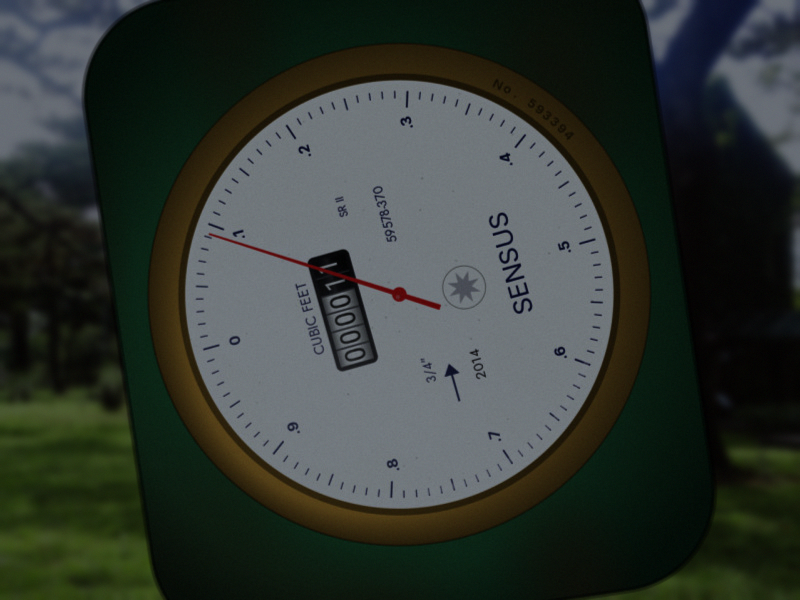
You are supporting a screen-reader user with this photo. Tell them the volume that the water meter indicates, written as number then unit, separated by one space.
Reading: 11.09 ft³
